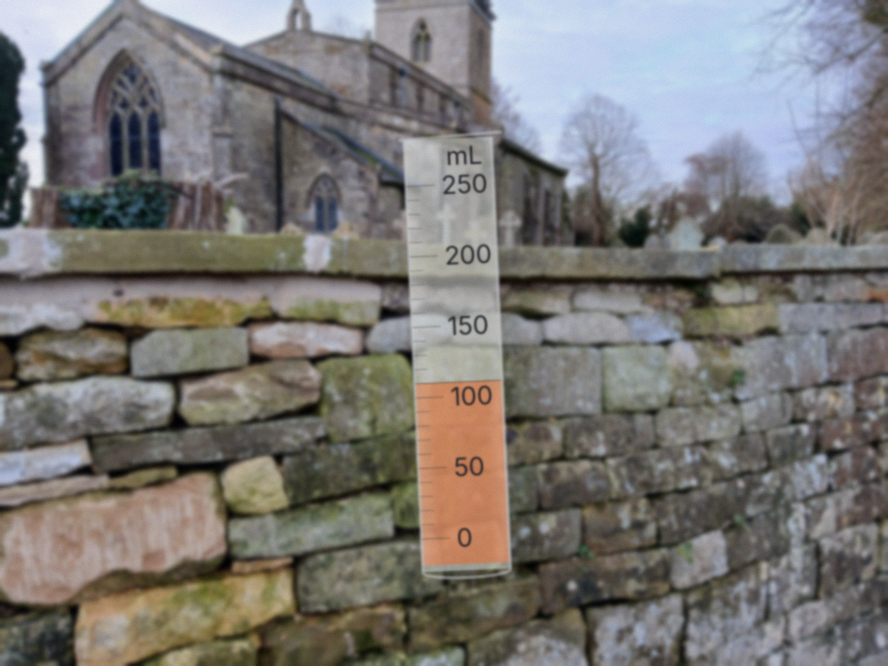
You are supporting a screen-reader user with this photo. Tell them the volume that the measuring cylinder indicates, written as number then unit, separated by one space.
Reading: 110 mL
